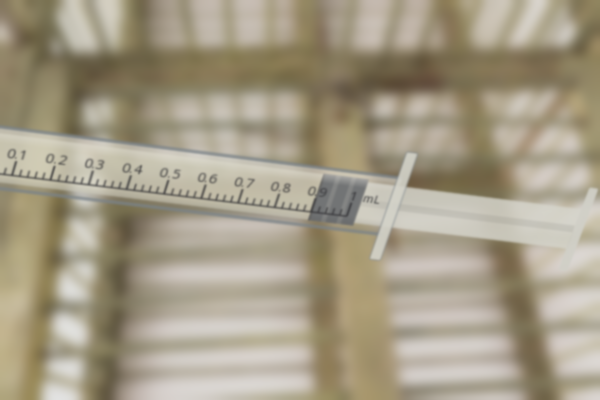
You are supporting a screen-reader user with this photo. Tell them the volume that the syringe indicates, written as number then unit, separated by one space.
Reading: 0.9 mL
